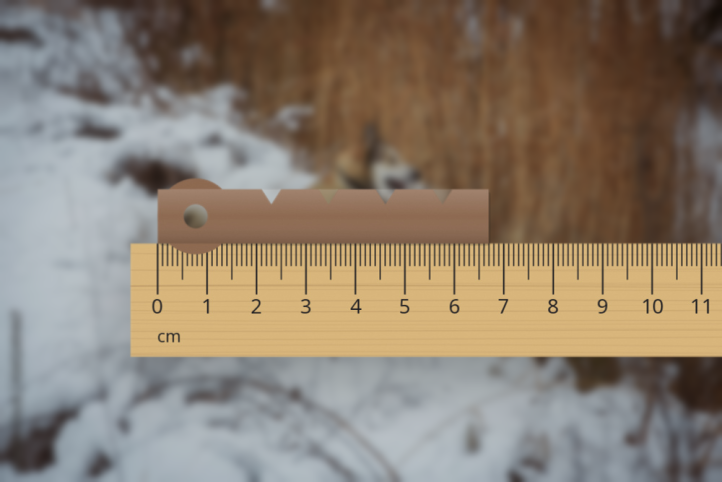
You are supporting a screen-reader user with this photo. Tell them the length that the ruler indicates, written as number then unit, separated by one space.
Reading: 6.7 cm
